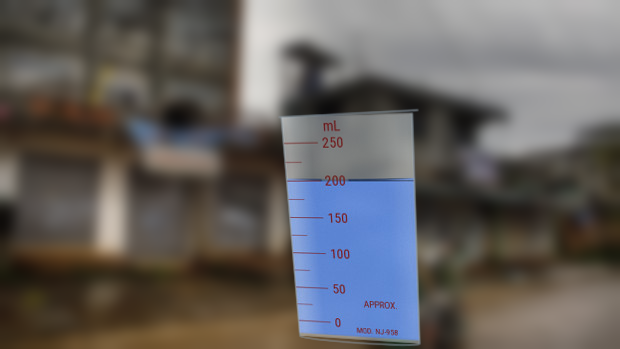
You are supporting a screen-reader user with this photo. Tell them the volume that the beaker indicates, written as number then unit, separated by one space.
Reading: 200 mL
